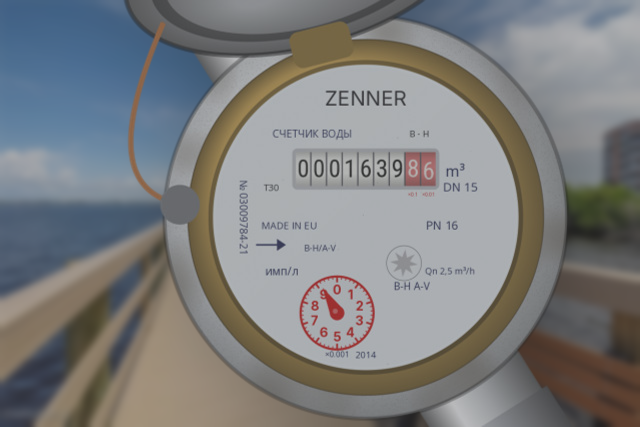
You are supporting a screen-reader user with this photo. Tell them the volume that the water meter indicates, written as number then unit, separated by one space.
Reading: 1639.859 m³
